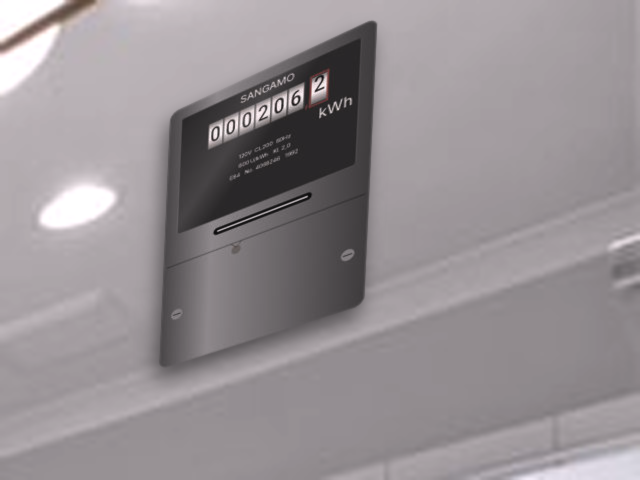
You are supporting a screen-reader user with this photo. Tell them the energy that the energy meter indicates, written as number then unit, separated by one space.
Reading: 206.2 kWh
